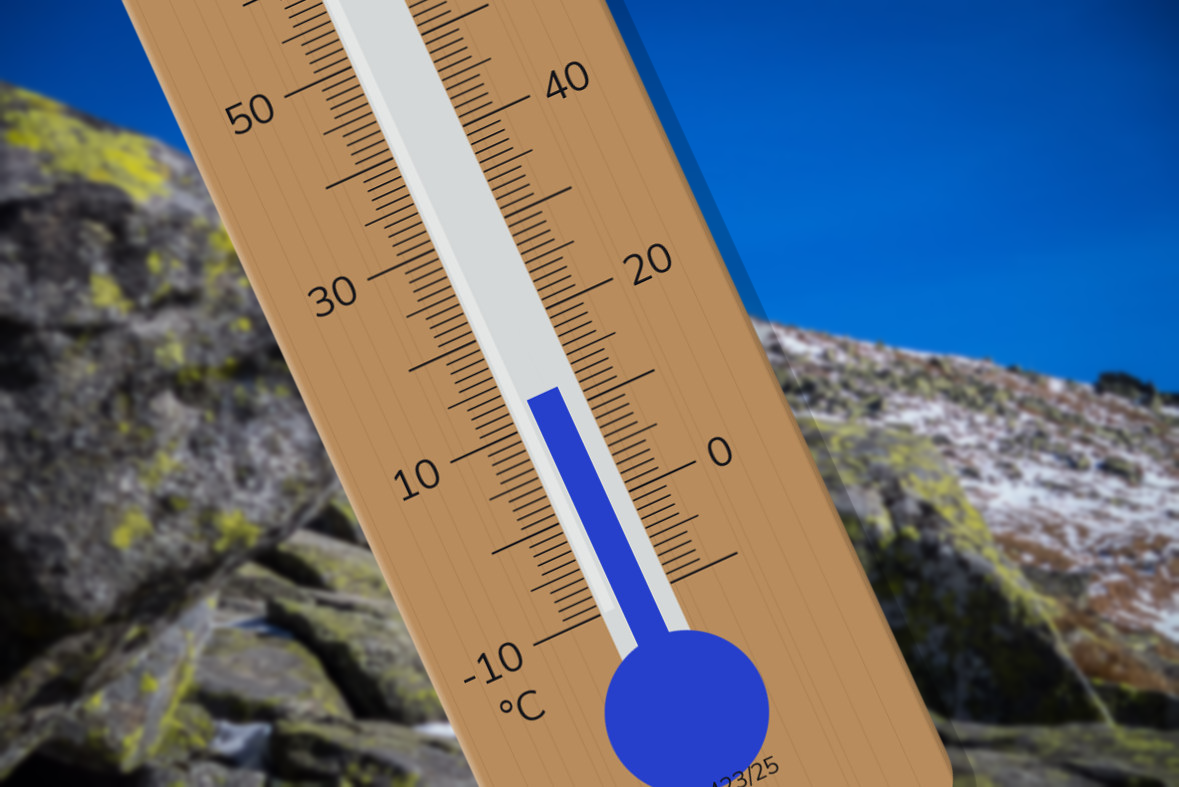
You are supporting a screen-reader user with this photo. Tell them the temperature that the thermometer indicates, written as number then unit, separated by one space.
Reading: 12.5 °C
